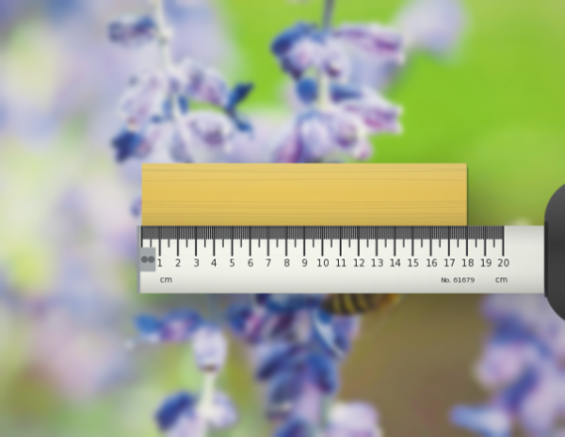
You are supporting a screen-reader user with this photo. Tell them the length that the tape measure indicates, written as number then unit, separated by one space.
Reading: 18 cm
